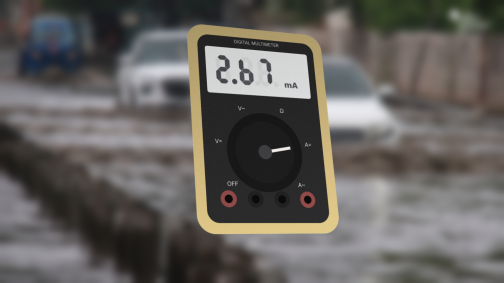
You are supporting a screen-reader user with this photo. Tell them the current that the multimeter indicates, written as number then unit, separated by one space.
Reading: 2.67 mA
